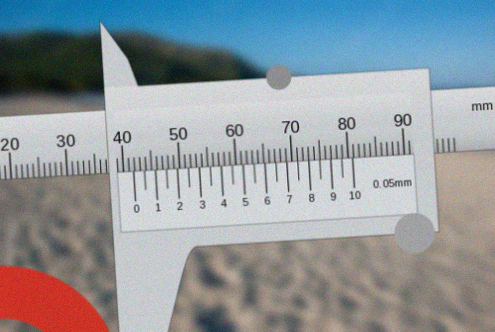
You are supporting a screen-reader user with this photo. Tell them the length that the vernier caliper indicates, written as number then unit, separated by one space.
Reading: 41.8 mm
